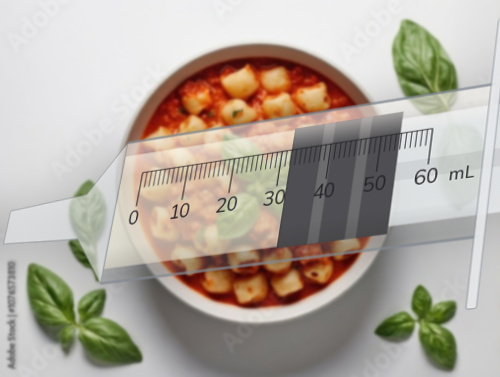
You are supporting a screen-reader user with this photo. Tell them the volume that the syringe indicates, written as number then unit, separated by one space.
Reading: 32 mL
